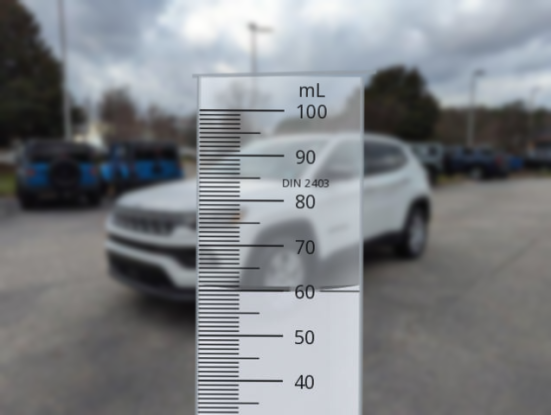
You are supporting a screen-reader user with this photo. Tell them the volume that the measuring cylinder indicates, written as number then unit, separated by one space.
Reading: 60 mL
